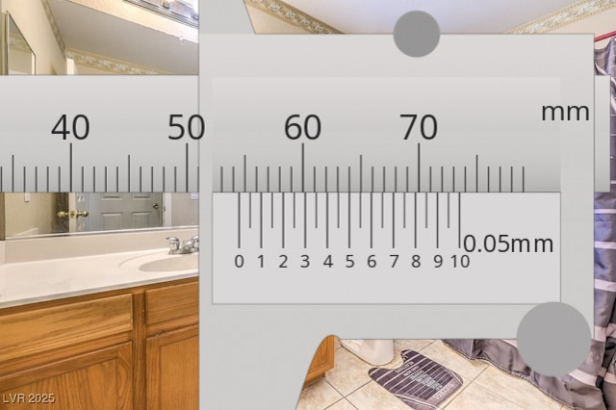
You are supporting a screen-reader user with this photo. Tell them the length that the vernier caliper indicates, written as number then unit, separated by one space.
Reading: 54.5 mm
